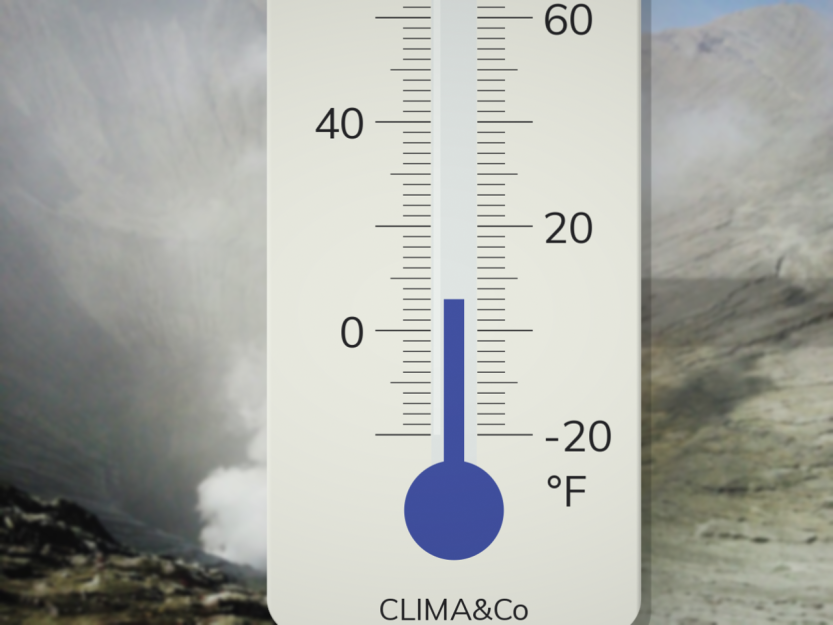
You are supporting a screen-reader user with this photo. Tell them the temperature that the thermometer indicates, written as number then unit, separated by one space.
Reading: 6 °F
